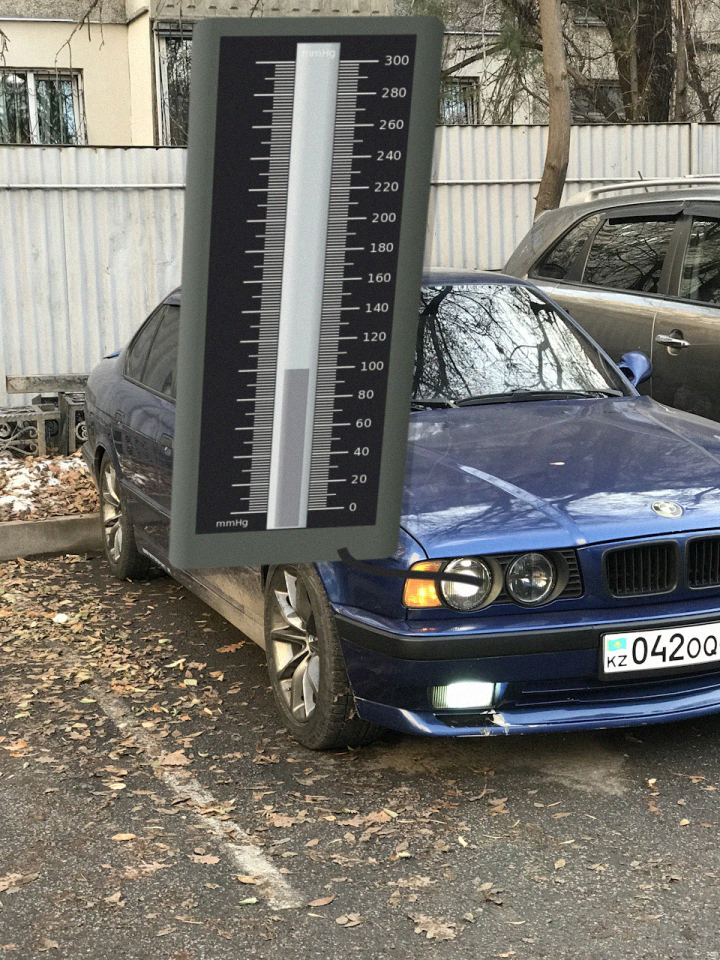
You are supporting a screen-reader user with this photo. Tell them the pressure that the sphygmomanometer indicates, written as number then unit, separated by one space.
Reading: 100 mmHg
